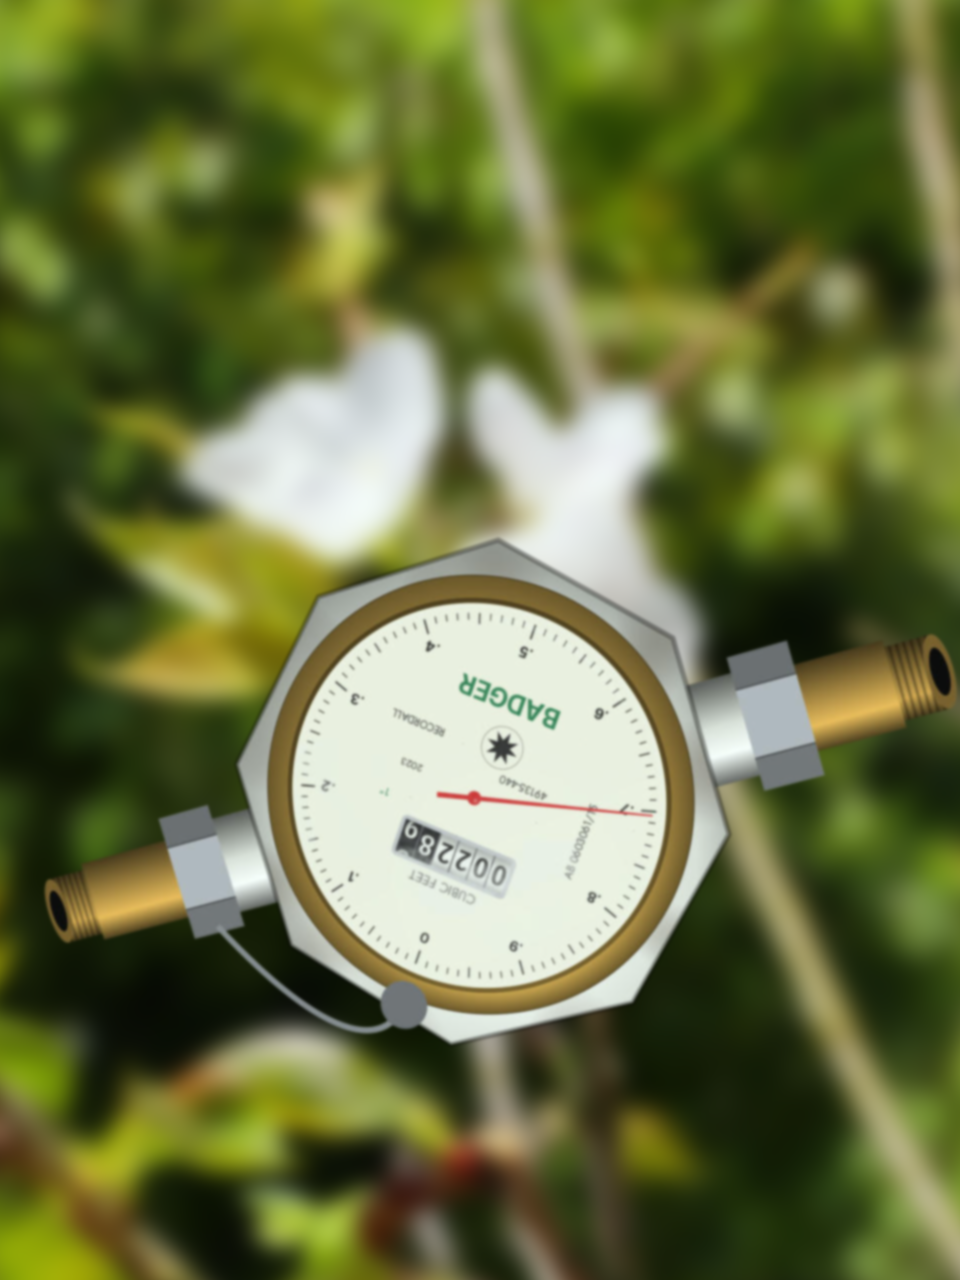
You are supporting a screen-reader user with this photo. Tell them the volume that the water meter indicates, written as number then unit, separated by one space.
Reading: 2288.70 ft³
